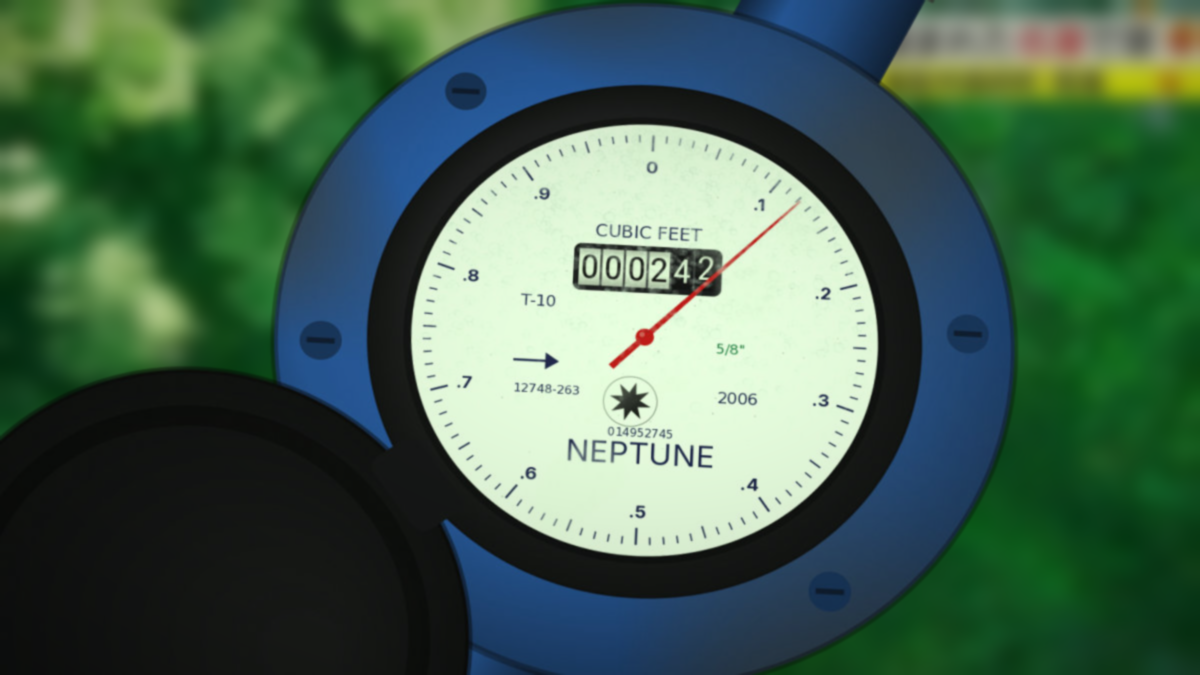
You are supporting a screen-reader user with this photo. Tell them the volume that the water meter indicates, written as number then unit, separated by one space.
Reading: 242.12 ft³
